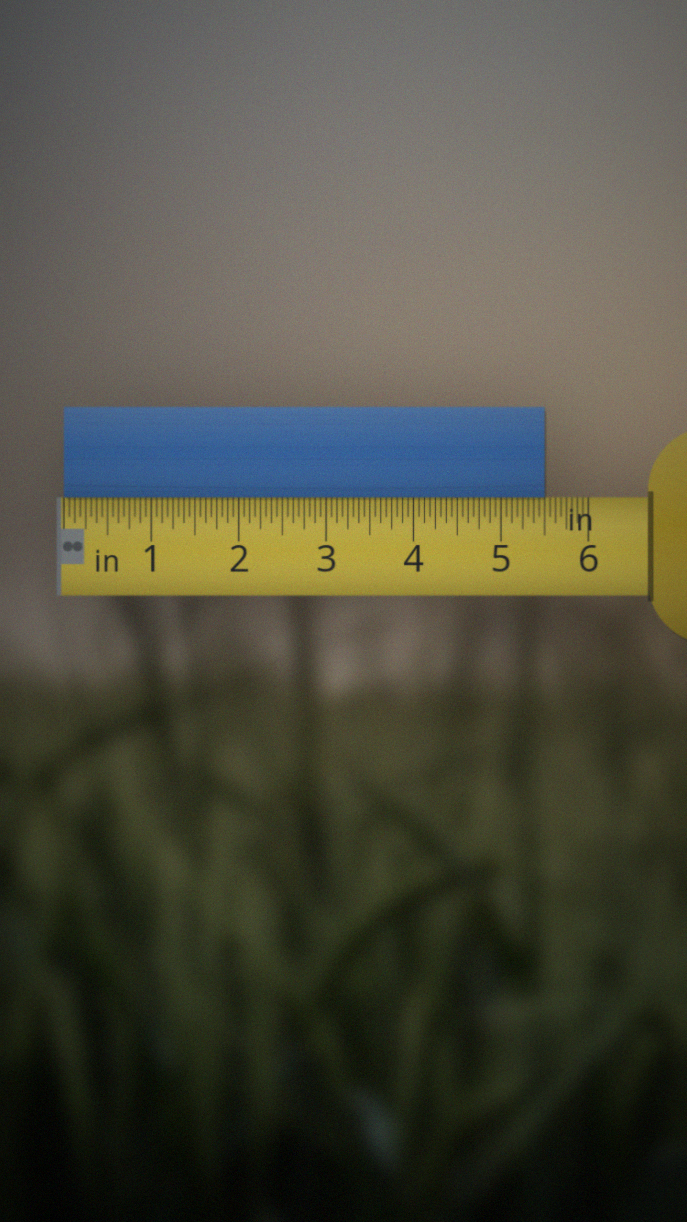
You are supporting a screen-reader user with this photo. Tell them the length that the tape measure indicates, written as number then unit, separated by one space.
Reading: 5.5 in
